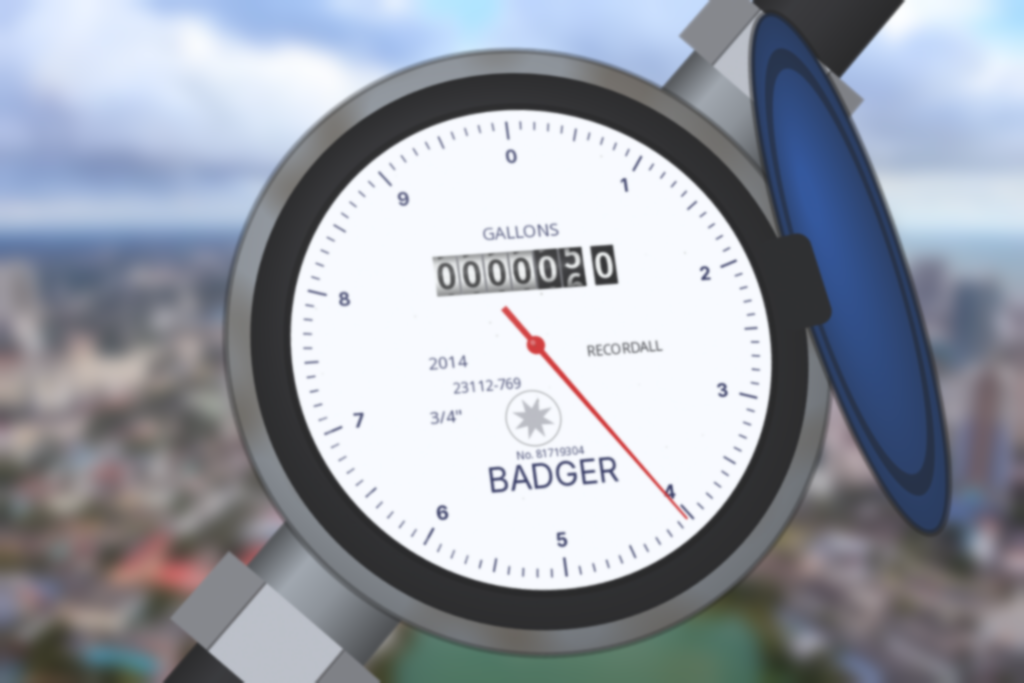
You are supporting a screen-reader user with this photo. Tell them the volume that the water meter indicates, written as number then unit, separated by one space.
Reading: 54.0 gal
